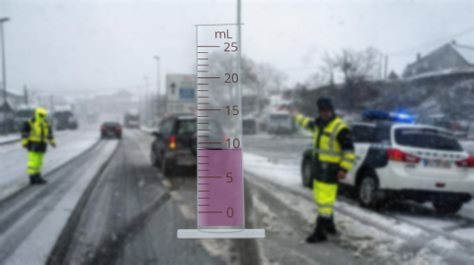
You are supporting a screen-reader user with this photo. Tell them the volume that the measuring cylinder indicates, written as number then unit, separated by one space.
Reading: 9 mL
